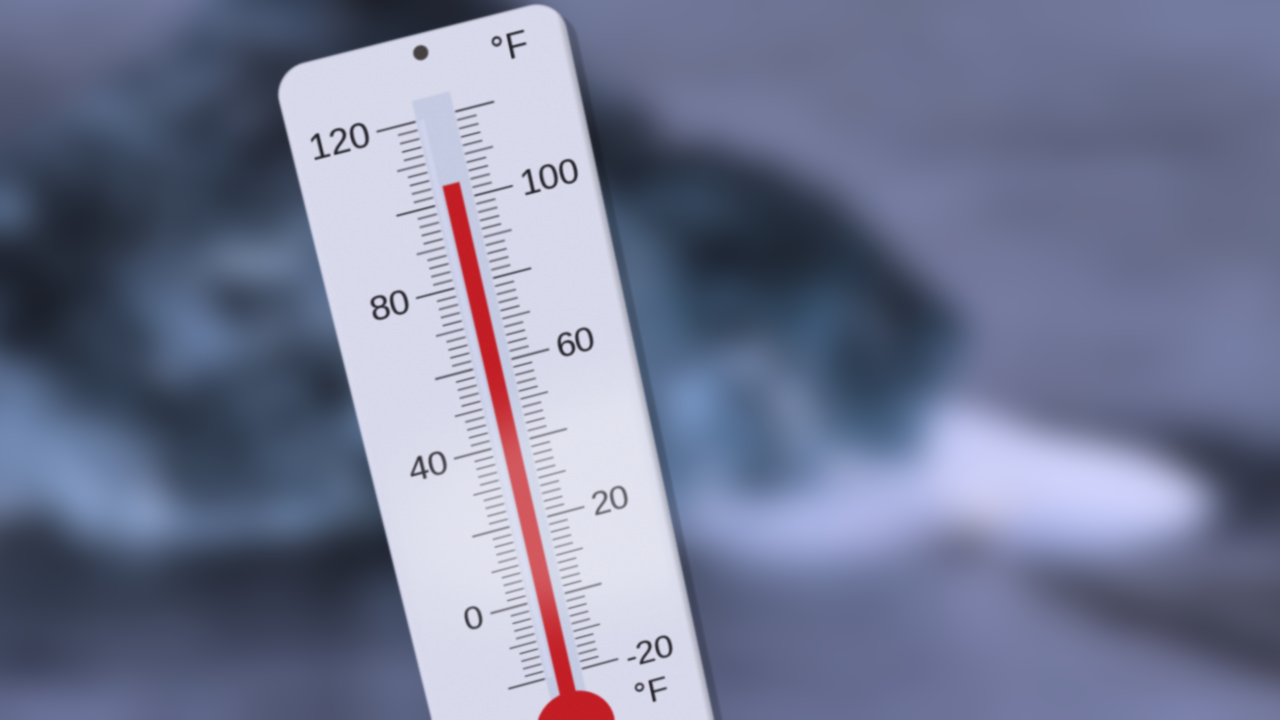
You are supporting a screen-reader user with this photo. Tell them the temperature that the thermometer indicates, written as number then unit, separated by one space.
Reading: 104 °F
